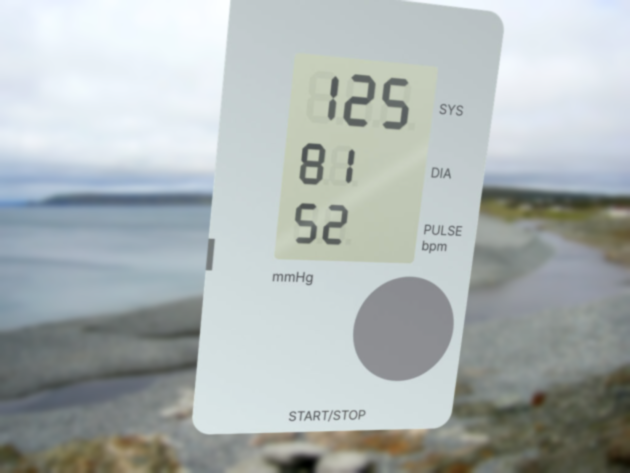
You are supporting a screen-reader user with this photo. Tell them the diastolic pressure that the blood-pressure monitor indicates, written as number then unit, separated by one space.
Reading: 81 mmHg
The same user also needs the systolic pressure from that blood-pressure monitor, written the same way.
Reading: 125 mmHg
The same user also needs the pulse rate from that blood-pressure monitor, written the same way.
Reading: 52 bpm
